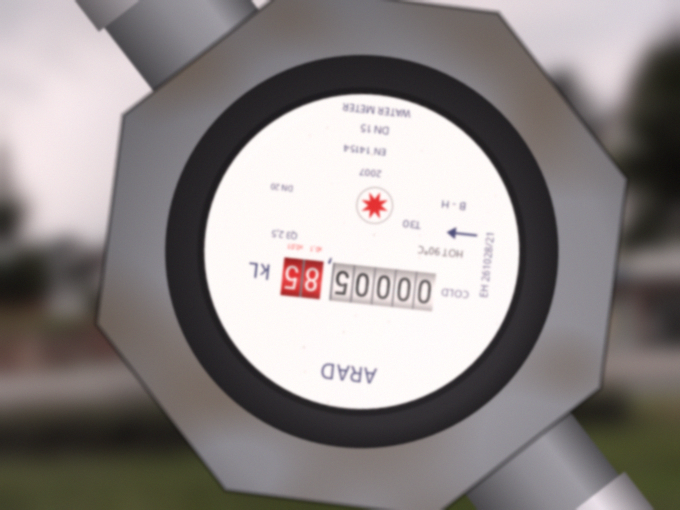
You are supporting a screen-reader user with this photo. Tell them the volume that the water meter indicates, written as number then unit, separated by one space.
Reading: 5.85 kL
